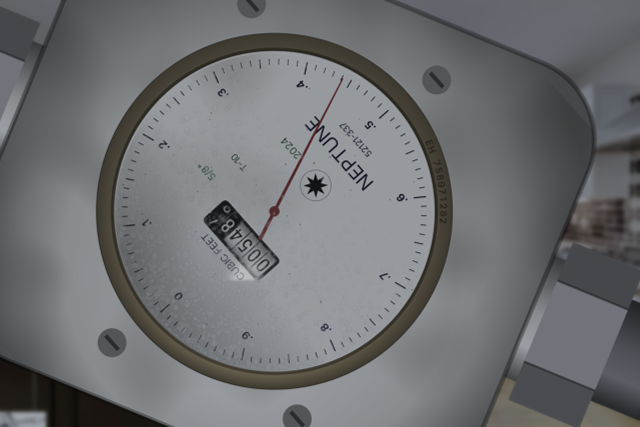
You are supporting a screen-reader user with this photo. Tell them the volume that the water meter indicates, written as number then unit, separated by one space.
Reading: 5487.44 ft³
